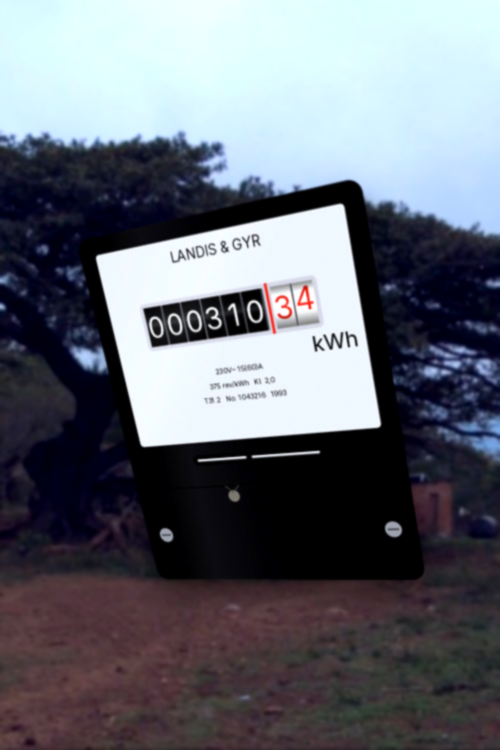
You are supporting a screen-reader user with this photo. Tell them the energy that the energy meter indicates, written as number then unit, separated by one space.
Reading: 310.34 kWh
